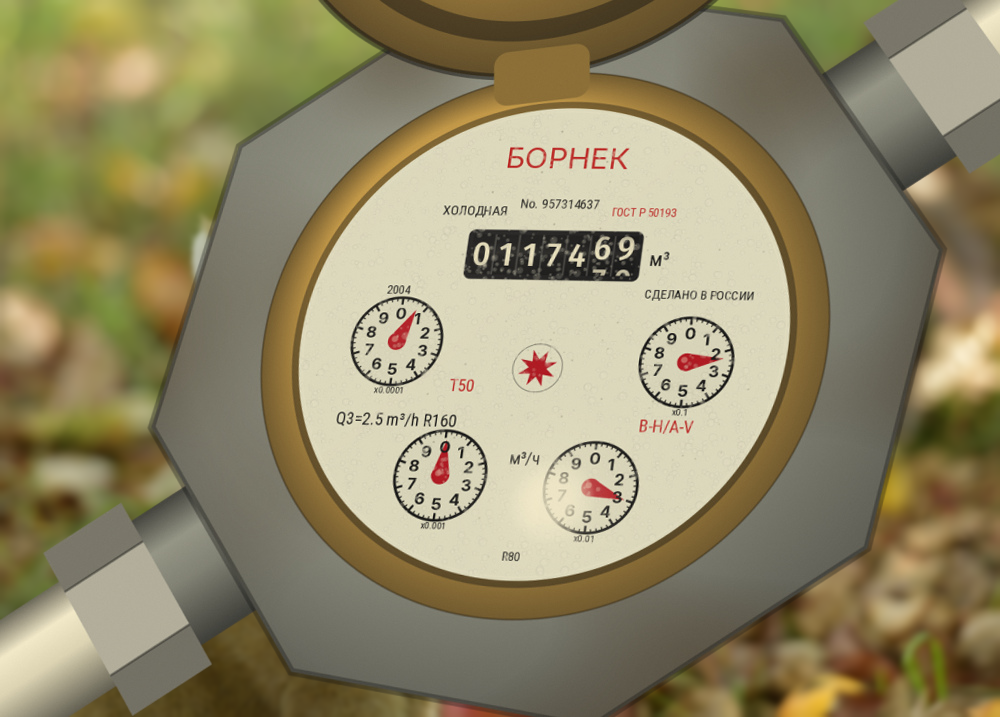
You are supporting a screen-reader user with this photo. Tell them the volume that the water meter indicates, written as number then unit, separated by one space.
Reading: 117469.2300 m³
